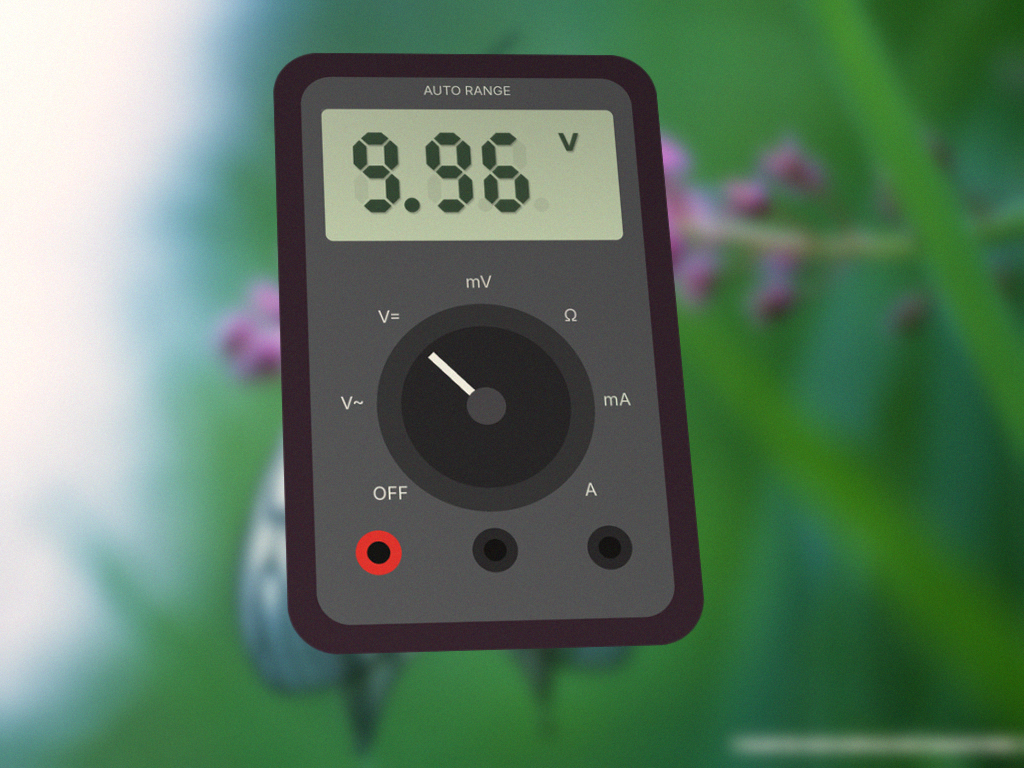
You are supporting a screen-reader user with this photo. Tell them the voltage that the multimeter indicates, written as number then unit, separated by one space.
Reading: 9.96 V
